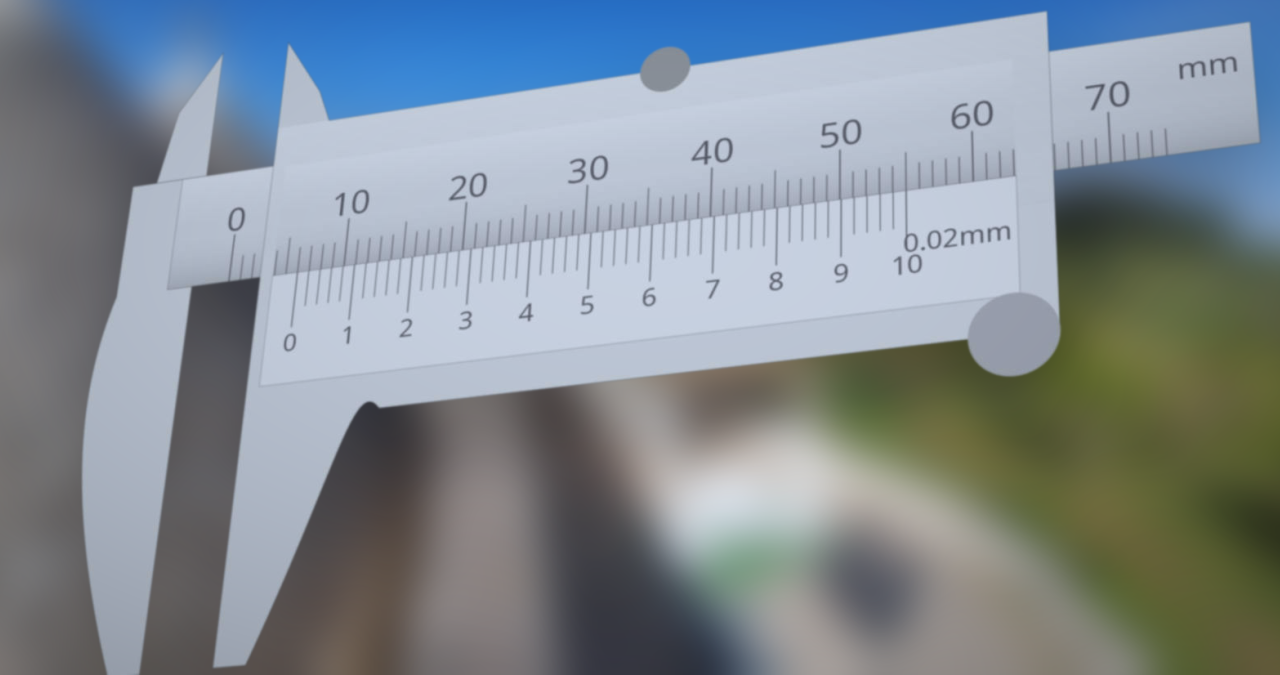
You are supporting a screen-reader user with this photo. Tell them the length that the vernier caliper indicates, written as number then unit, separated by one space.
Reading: 6.0 mm
